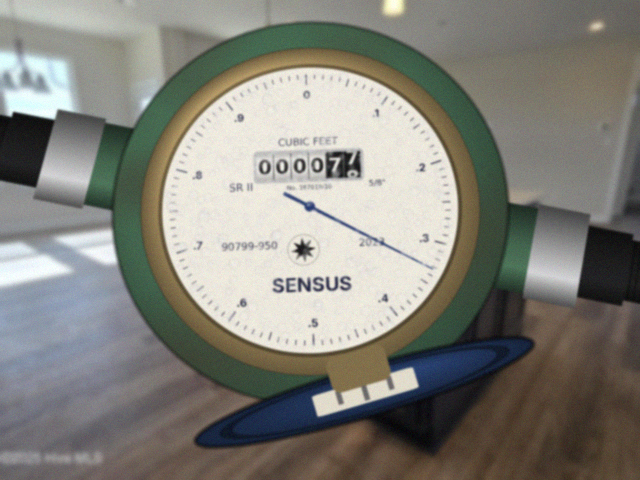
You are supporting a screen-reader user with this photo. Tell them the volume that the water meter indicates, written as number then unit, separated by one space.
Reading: 77.33 ft³
